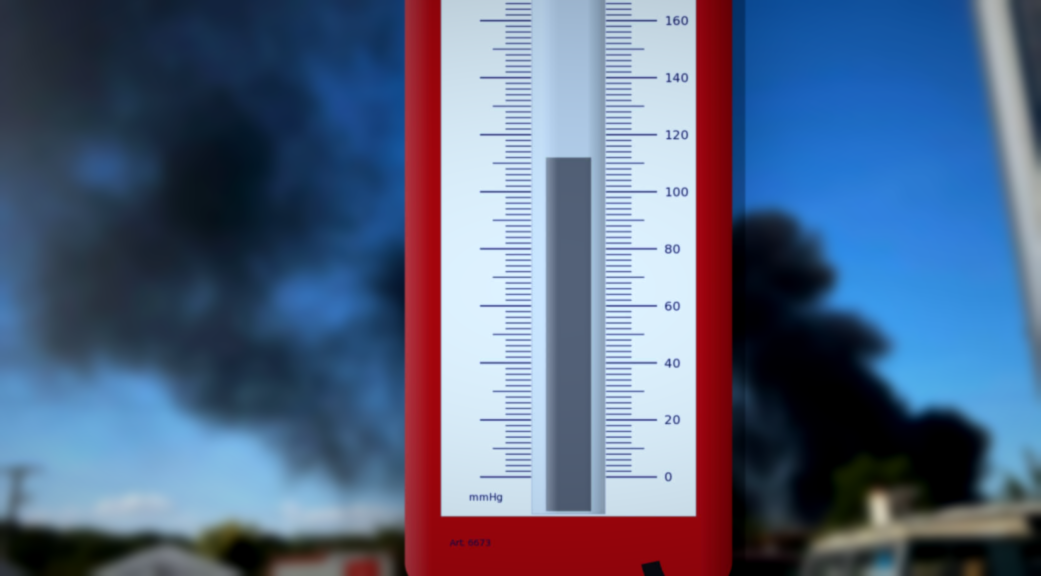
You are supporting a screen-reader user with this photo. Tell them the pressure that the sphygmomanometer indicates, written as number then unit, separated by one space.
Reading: 112 mmHg
